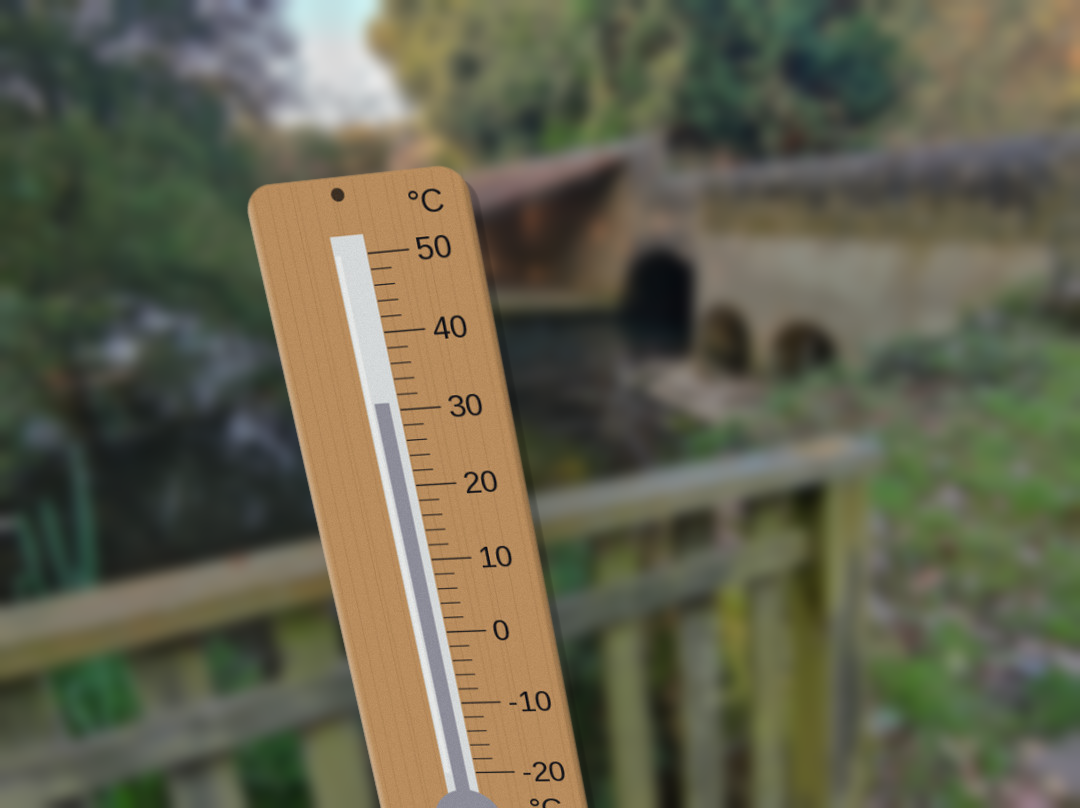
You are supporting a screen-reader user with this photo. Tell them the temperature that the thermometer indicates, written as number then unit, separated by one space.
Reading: 31 °C
